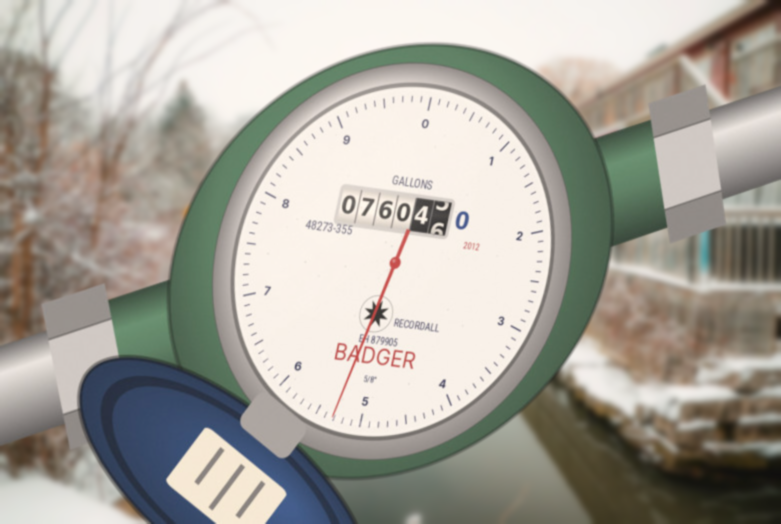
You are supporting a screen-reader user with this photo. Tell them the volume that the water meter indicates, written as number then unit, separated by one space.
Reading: 760455.3 gal
